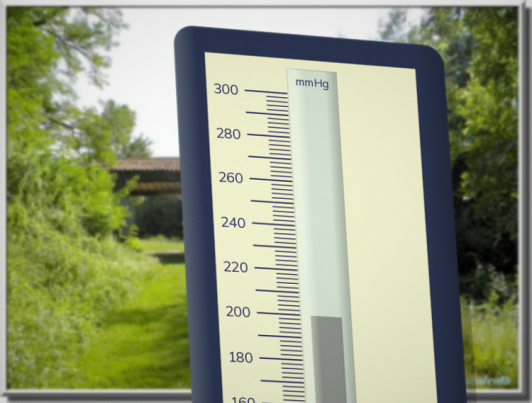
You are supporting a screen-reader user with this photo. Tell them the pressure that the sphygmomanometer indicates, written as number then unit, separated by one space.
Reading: 200 mmHg
